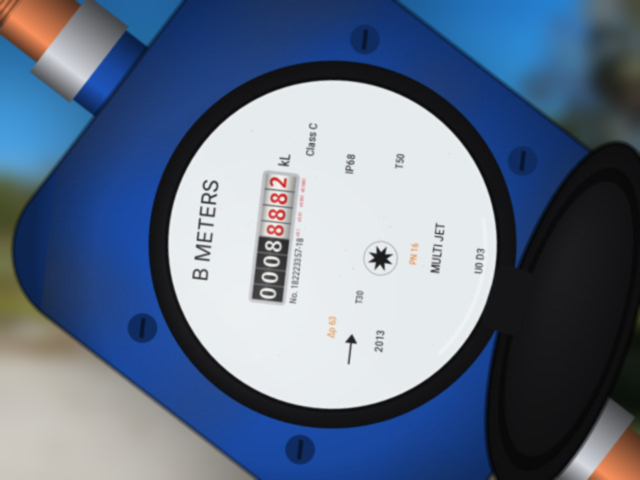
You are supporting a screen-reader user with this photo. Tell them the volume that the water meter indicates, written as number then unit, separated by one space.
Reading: 8.8882 kL
